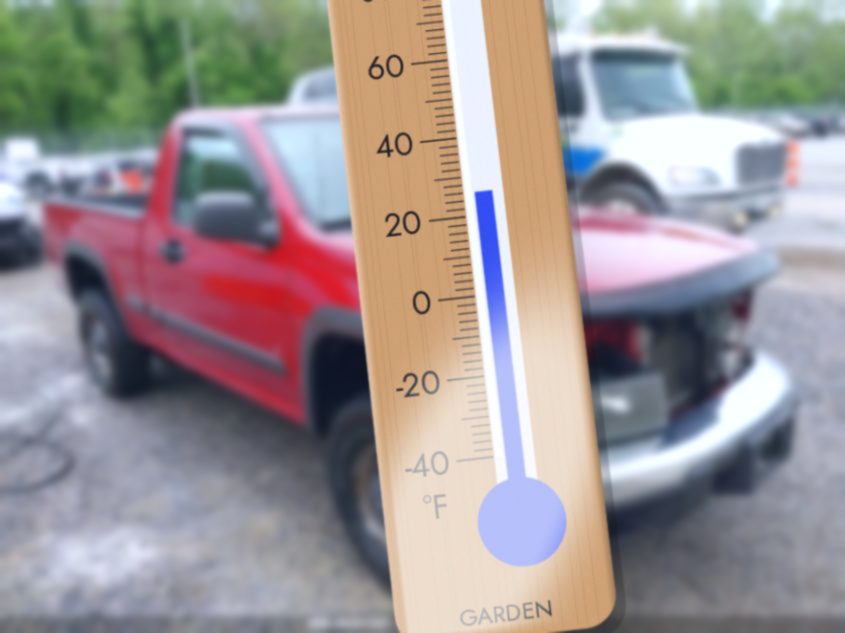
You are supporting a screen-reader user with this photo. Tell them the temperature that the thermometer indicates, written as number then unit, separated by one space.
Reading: 26 °F
